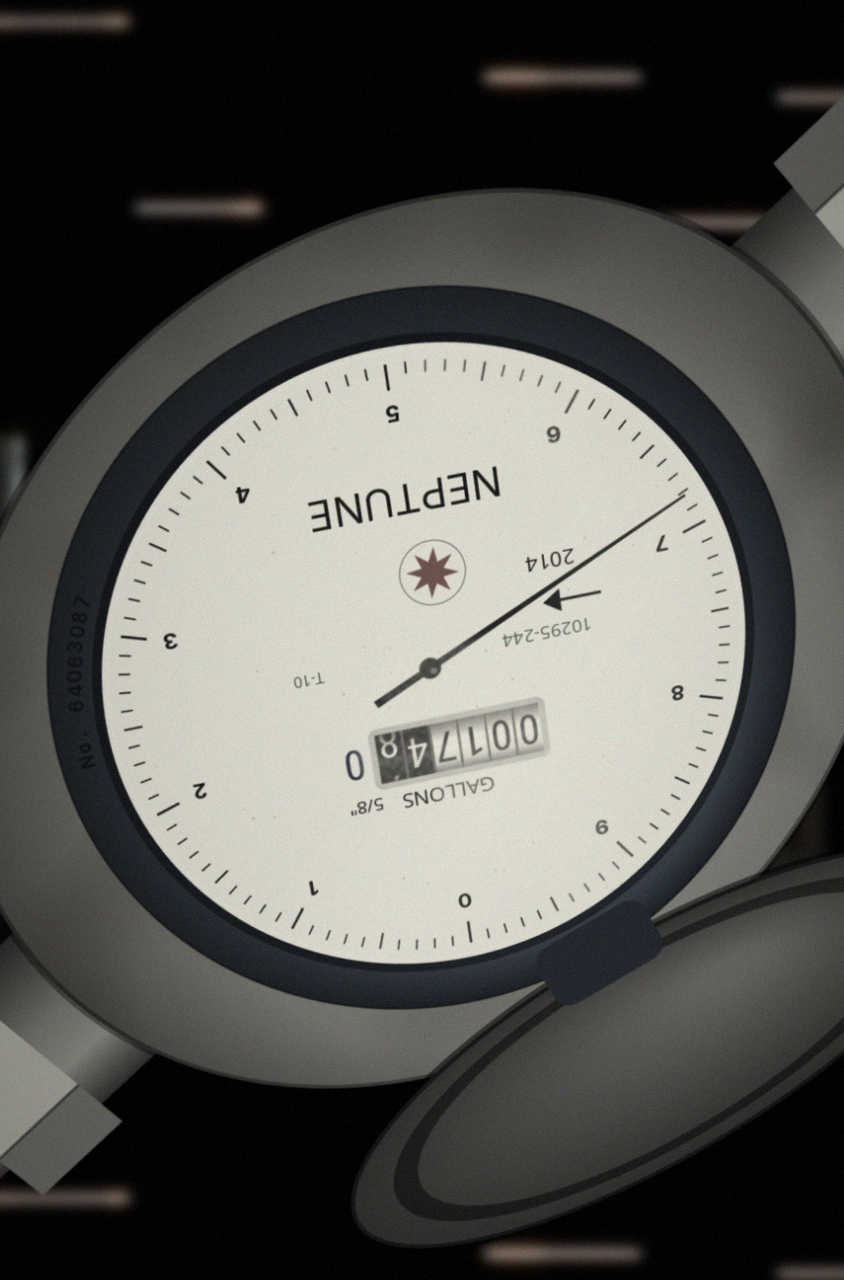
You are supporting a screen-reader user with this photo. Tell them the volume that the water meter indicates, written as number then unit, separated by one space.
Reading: 17476.8 gal
